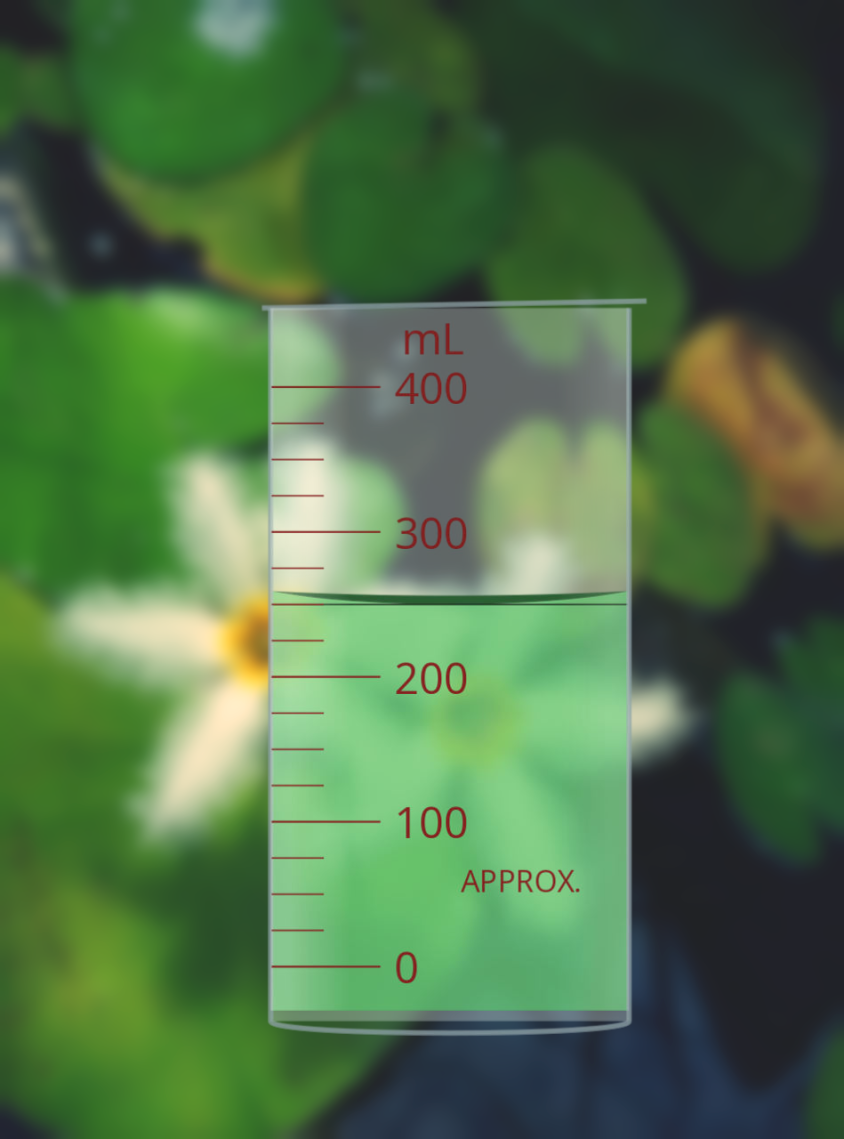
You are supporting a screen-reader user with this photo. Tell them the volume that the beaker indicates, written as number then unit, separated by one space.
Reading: 250 mL
